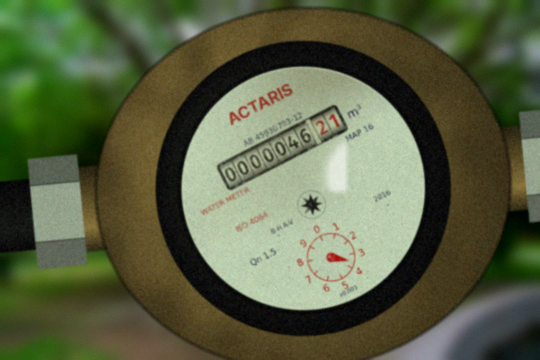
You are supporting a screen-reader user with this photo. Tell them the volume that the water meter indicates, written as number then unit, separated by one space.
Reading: 46.213 m³
